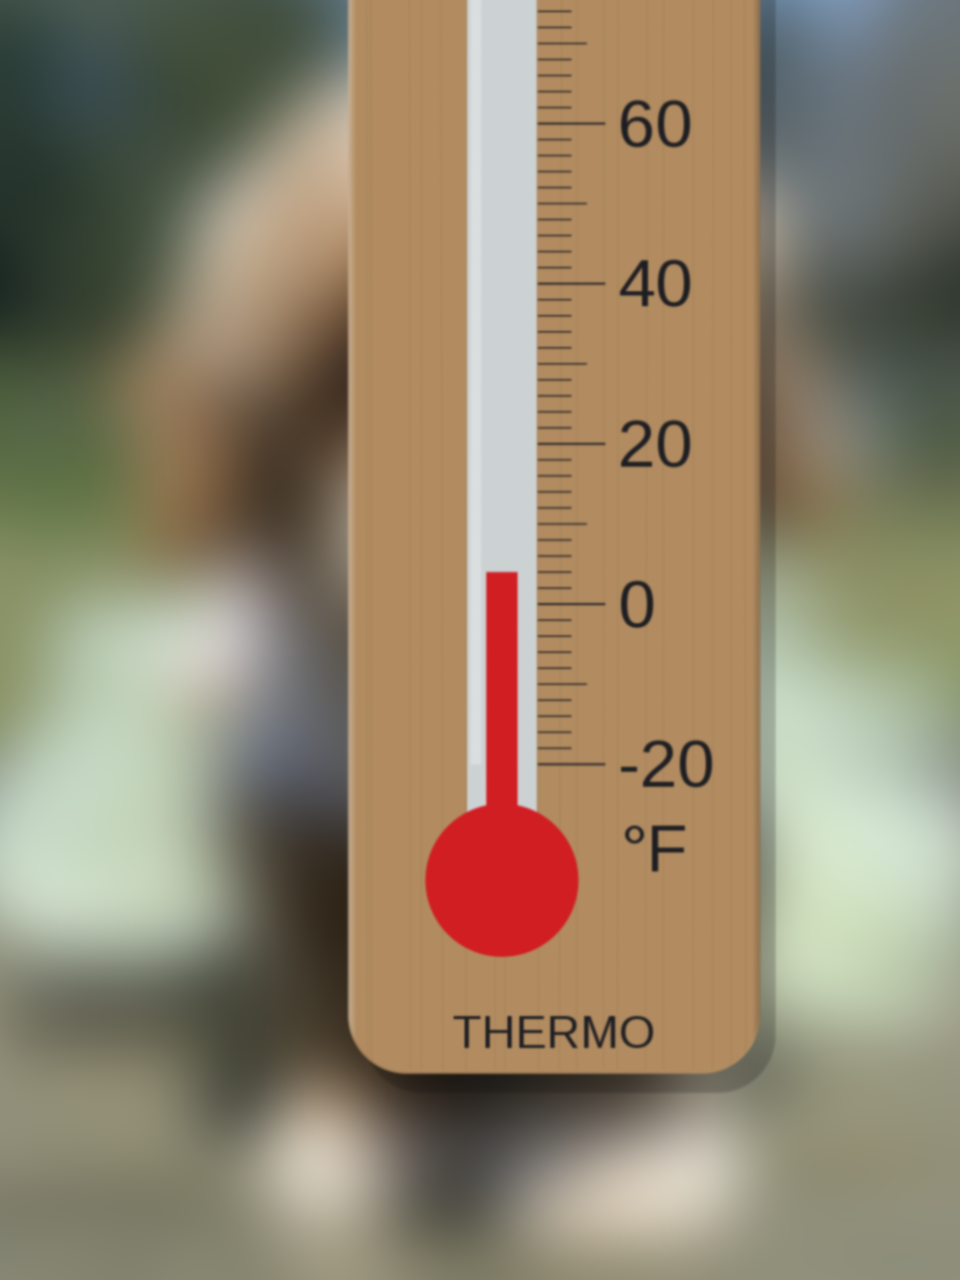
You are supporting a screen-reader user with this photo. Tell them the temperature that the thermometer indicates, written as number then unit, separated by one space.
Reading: 4 °F
